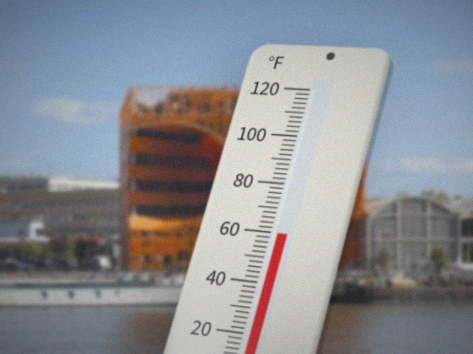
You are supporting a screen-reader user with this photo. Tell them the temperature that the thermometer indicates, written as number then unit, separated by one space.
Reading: 60 °F
